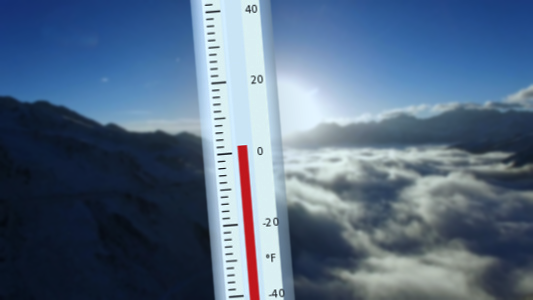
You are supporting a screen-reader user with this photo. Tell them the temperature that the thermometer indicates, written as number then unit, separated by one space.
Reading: 2 °F
